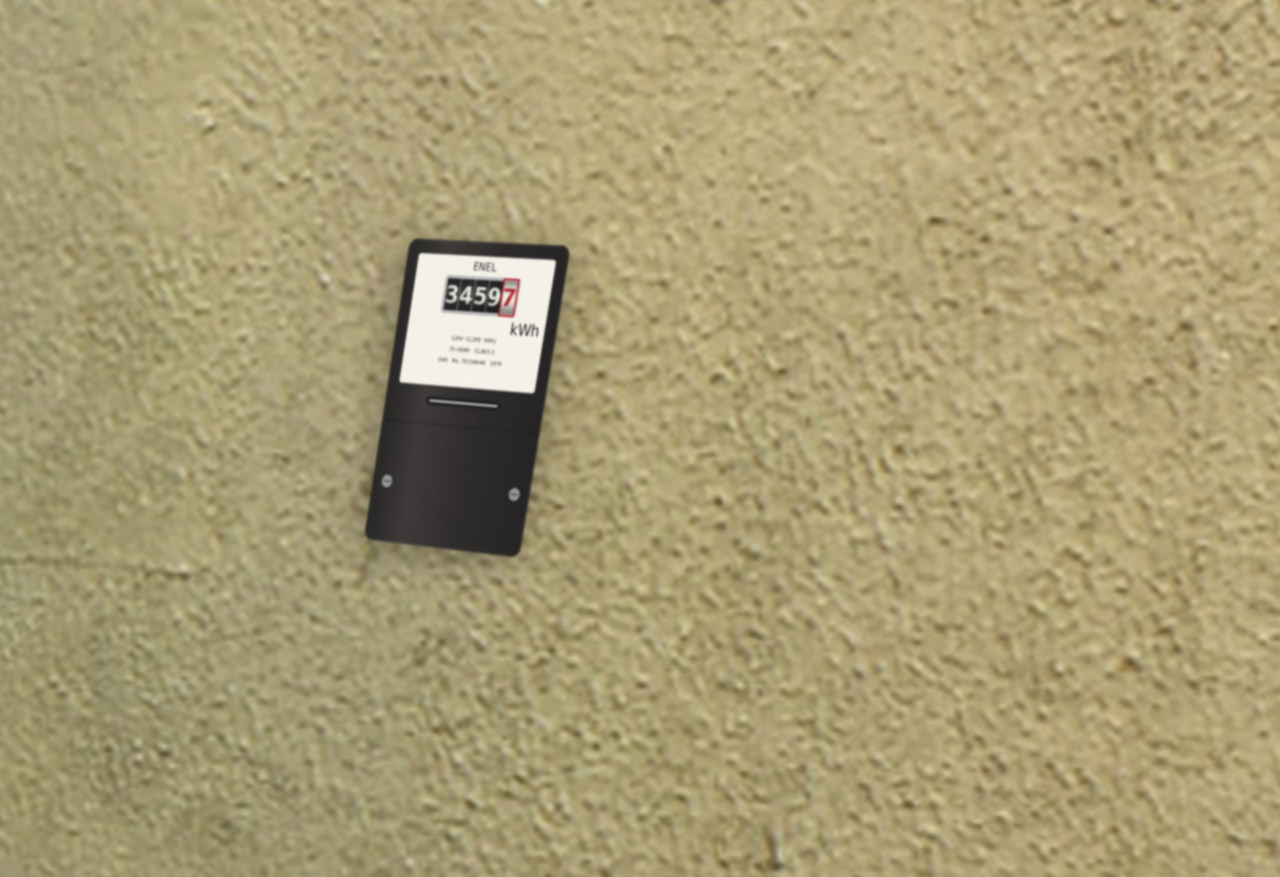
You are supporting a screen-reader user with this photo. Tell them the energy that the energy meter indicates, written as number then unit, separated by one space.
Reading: 3459.7 kWh
